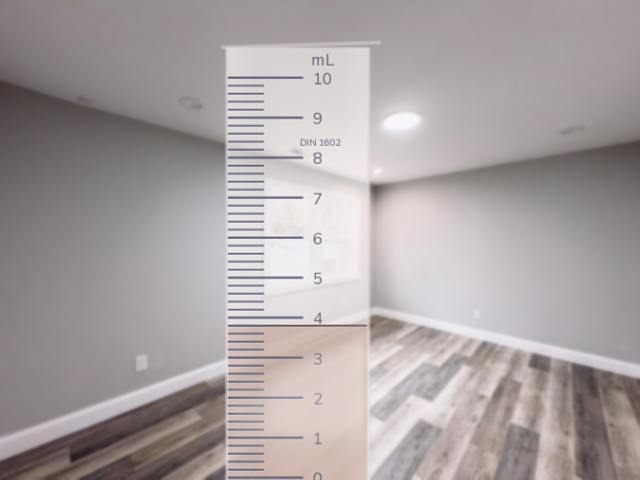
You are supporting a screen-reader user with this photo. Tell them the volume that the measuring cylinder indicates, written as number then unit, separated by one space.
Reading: 3.8 mL
